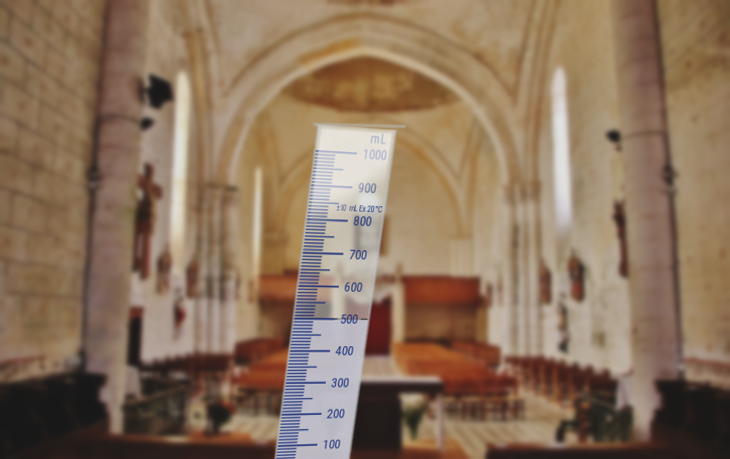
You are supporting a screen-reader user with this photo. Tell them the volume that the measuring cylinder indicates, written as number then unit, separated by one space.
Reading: 500 mL
